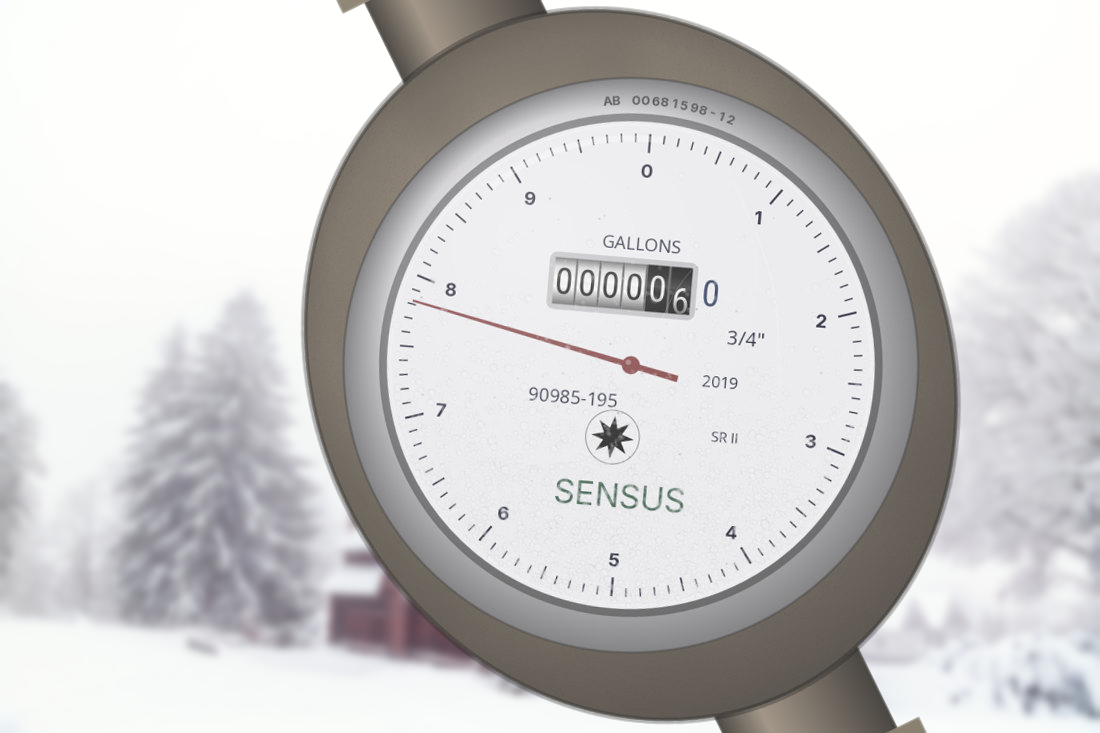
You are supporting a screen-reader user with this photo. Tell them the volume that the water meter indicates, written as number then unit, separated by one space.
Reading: 57.8 gal
